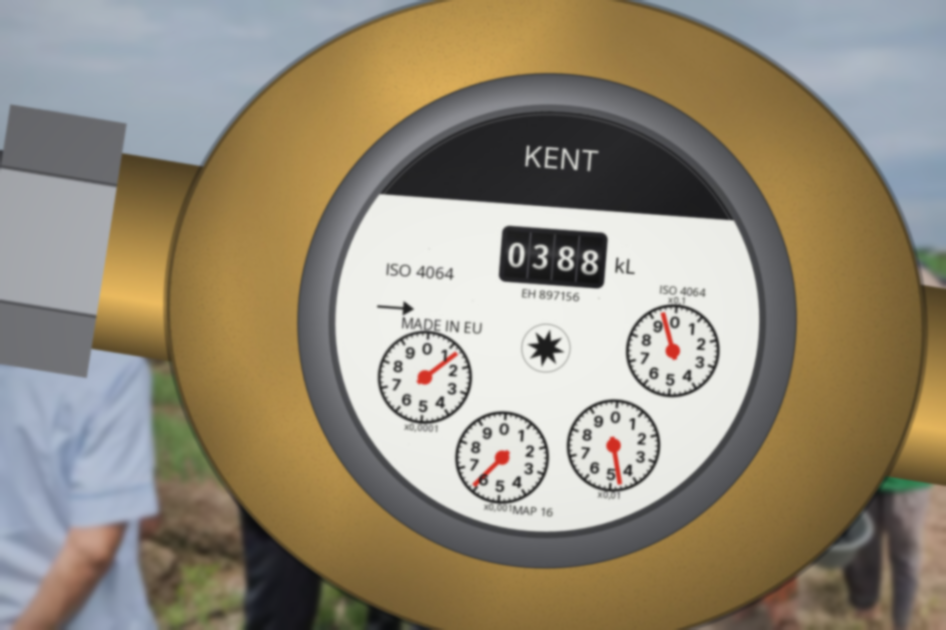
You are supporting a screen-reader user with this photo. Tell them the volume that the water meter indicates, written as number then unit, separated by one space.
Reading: 387.9461 kL
